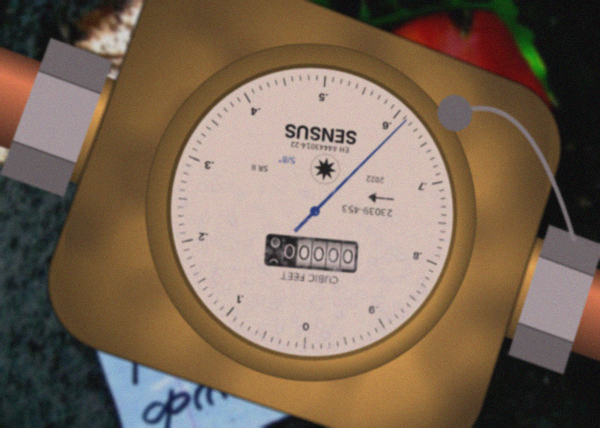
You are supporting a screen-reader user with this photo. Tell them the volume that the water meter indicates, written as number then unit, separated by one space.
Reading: 8.61 ft³
